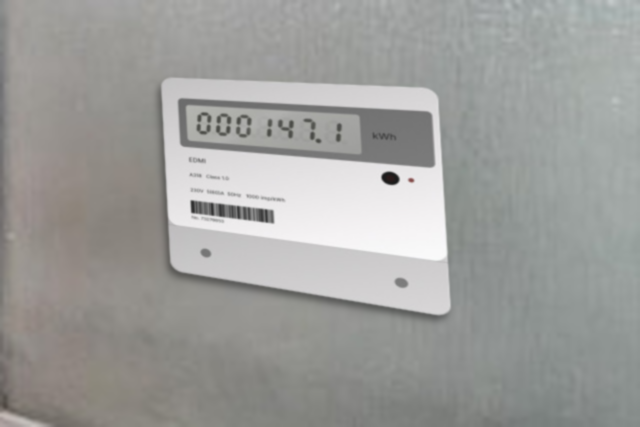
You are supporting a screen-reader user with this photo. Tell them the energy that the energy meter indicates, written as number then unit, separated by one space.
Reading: 147.1 kWh
